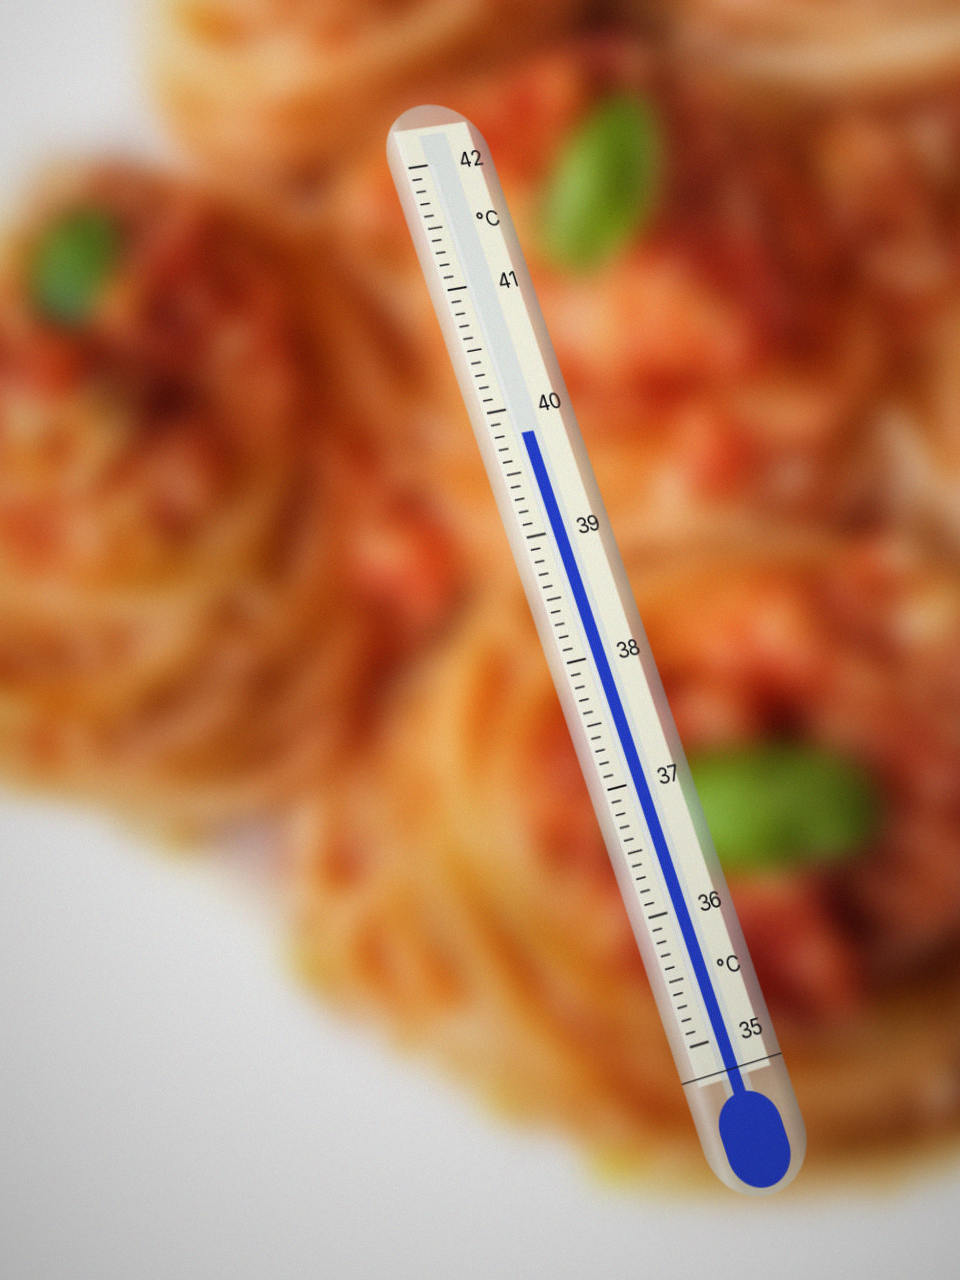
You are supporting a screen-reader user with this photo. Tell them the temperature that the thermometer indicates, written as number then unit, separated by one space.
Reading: 39.8 °C
